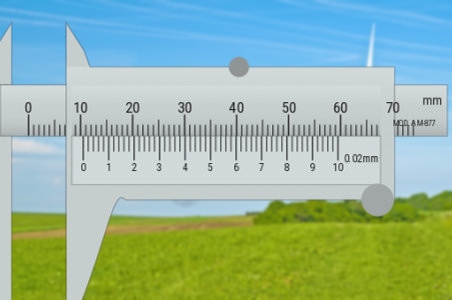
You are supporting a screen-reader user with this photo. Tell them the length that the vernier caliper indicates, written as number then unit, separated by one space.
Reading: 10.5 mm
